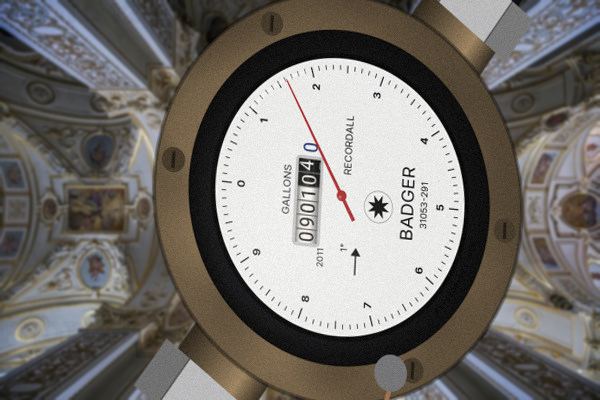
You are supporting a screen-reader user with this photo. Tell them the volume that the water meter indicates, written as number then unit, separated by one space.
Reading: 901041.6 gal
